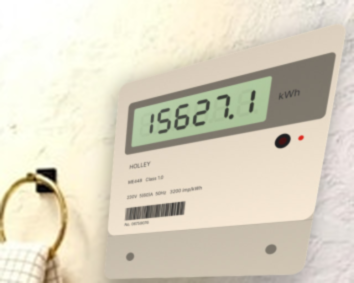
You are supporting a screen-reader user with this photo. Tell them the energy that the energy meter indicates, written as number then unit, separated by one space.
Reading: 15627.1 kWh
